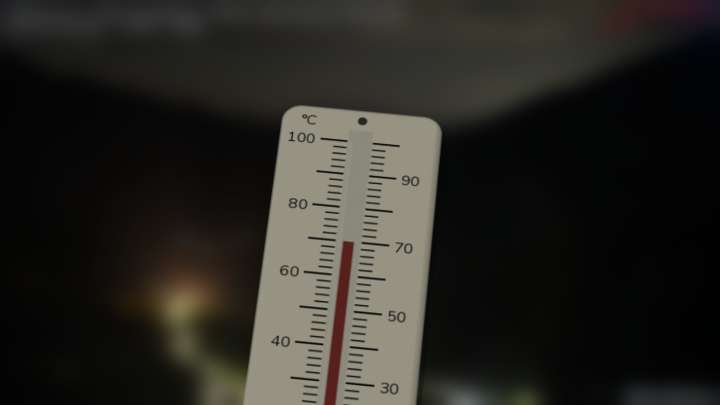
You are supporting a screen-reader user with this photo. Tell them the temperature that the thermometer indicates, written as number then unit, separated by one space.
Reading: 70 °C
